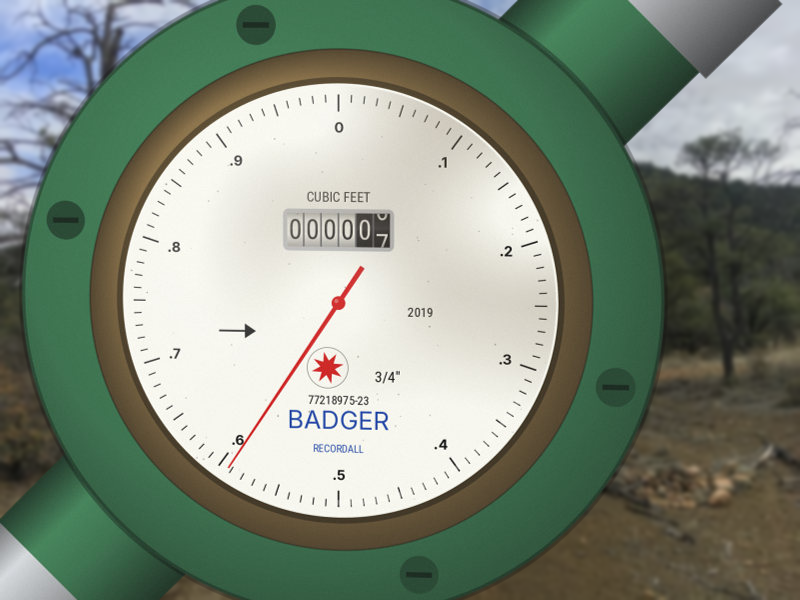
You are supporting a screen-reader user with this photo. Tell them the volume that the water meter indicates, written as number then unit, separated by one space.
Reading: 6.59 ft³
